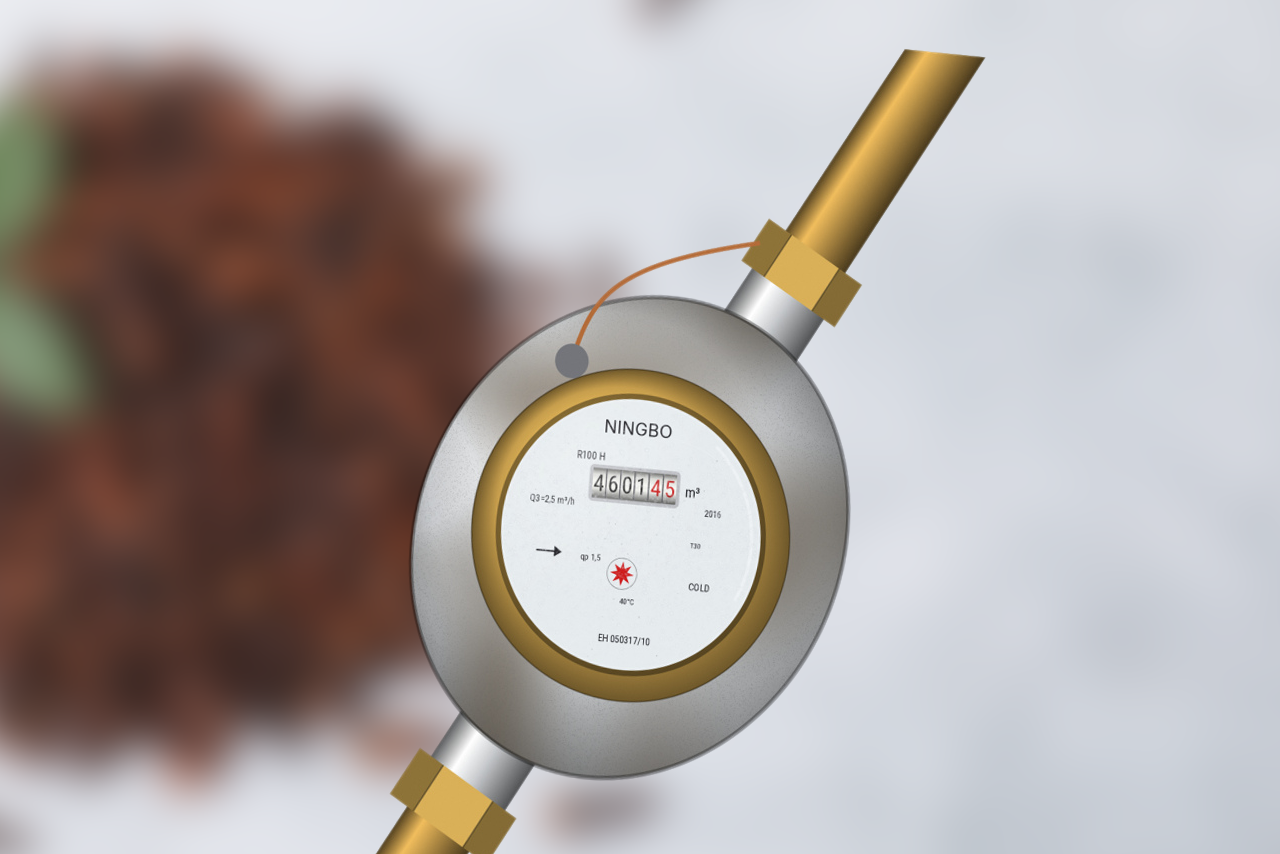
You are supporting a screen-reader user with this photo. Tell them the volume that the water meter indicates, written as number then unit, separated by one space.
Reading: 4601.45 m³
